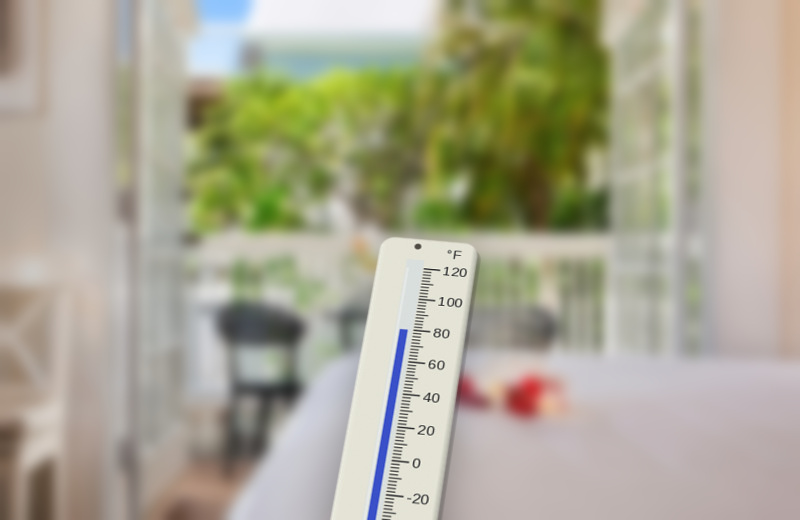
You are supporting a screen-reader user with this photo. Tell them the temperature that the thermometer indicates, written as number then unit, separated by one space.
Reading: 80 °F
